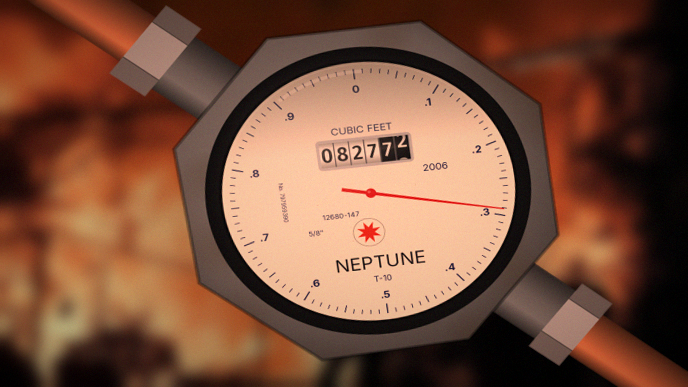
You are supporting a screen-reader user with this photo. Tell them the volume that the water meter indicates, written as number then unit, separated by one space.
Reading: 82772.29 ft³
